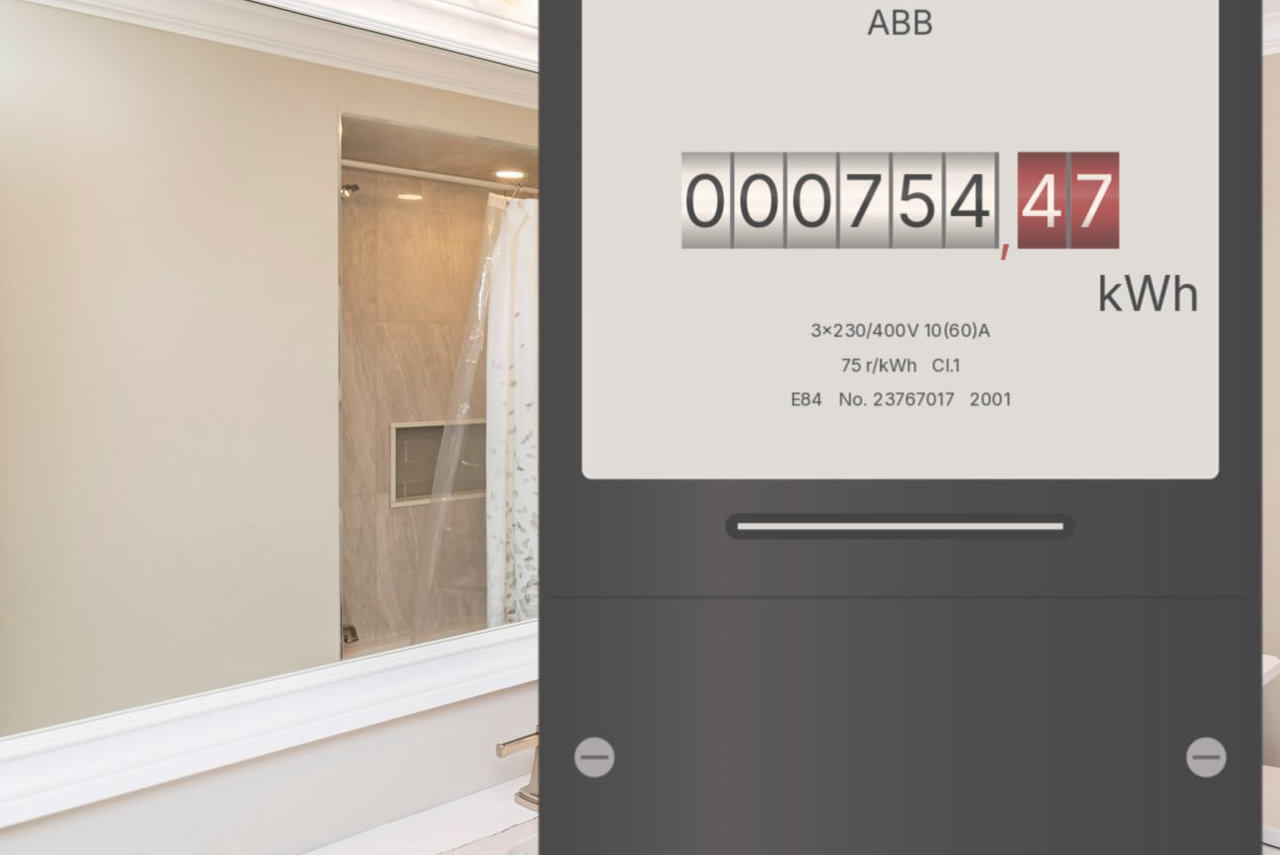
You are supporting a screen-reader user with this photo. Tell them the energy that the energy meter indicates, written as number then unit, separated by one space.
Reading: 754.47 kWh
